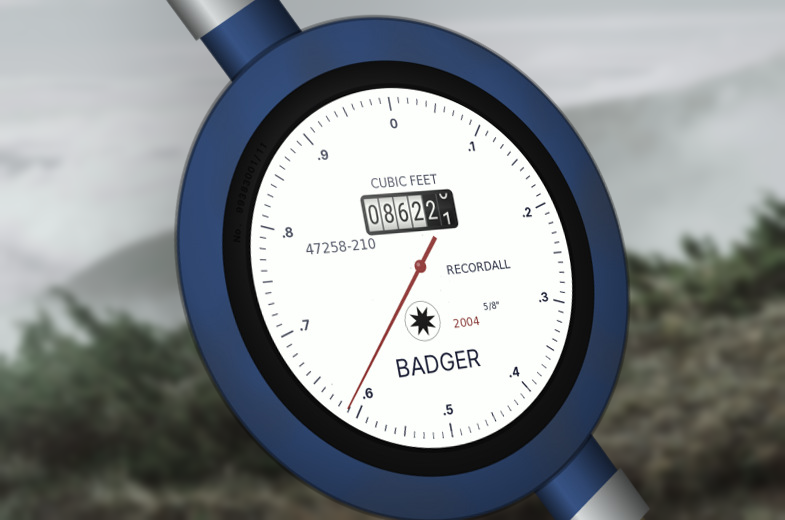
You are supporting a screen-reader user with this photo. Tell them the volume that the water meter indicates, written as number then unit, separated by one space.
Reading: 86220.61 ft³
